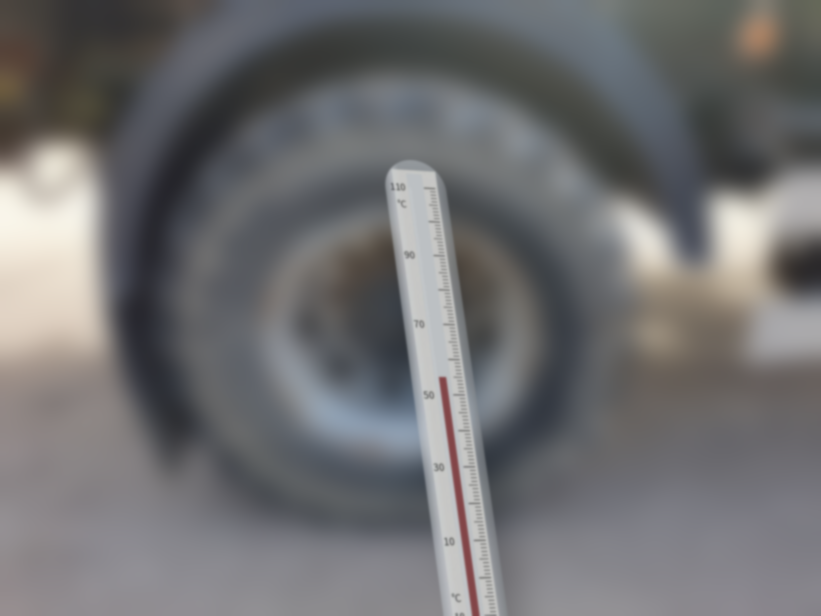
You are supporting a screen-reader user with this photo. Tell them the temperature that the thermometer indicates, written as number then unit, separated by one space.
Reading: 55 °C
